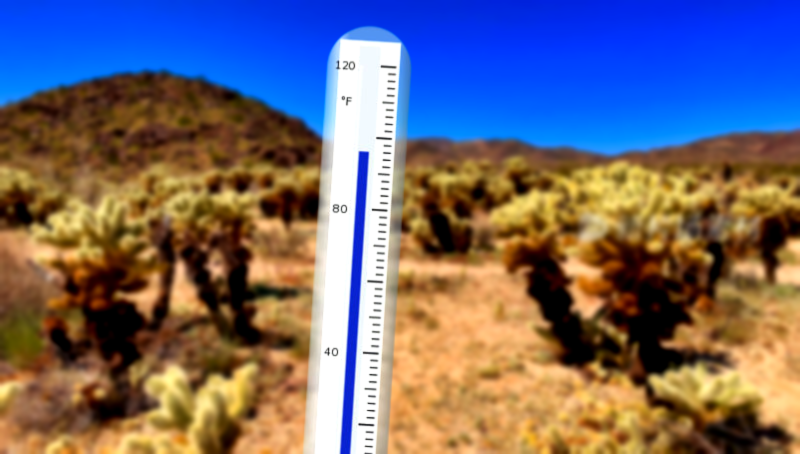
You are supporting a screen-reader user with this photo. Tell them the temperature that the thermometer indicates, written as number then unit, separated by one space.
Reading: 96 °F
